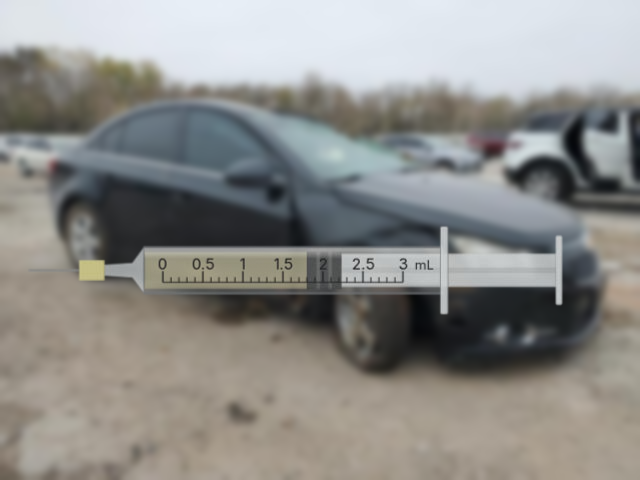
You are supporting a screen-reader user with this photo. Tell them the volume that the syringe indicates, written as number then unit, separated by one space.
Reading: 1.8 mL
